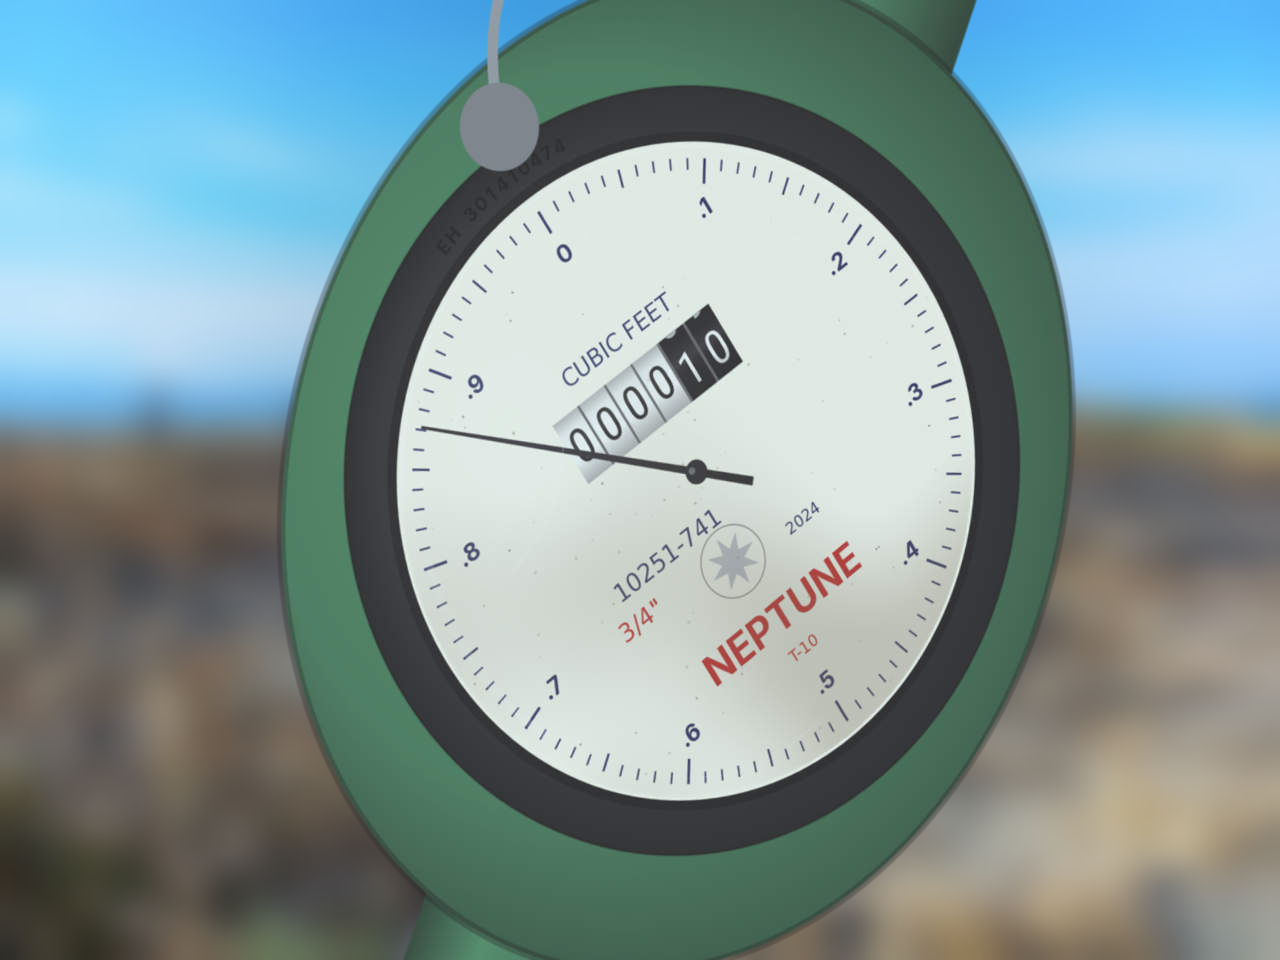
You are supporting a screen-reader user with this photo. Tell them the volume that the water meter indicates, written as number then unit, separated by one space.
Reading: 9.87 ft³
